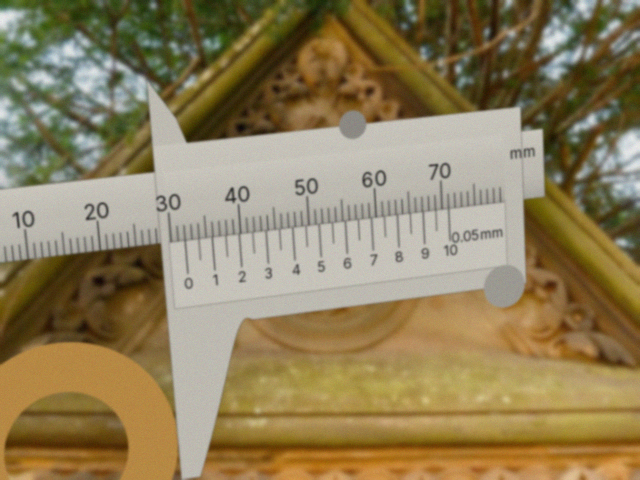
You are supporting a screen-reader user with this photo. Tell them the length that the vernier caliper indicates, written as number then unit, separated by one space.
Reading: 32.0 mm
